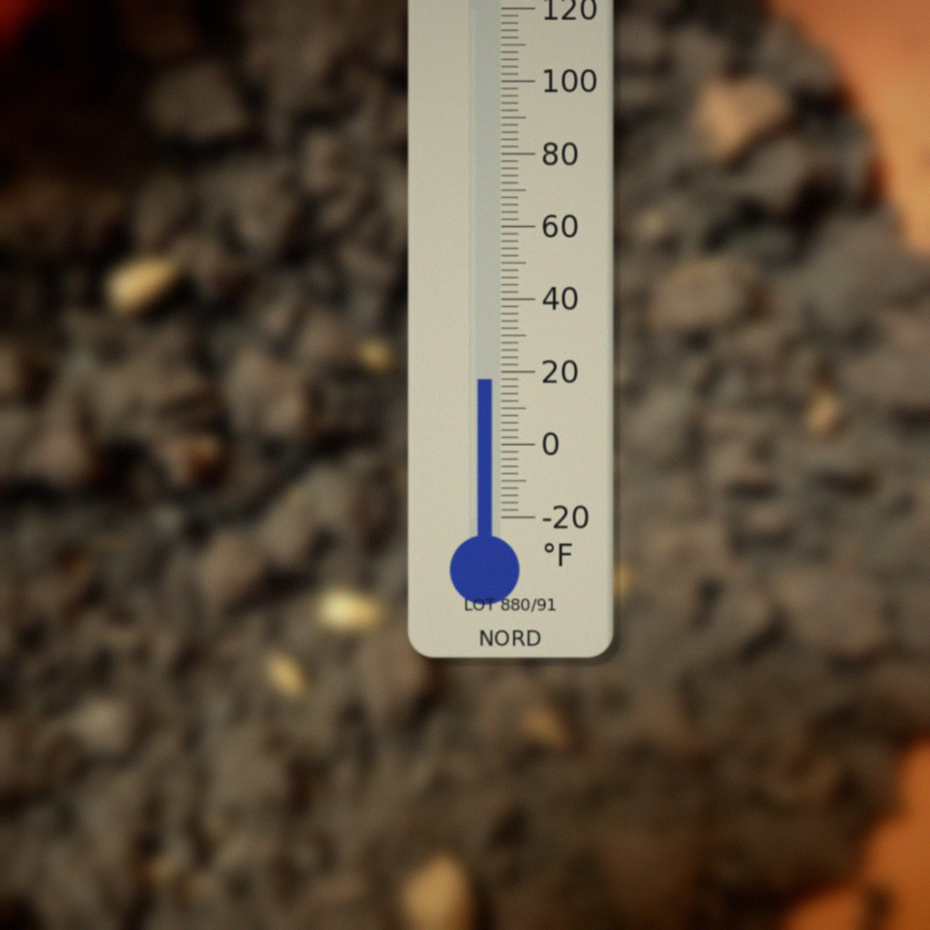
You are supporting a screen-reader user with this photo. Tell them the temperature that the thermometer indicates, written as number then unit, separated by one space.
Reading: 18 °F
